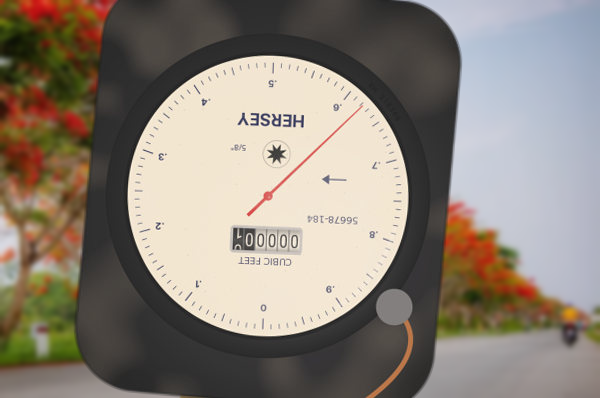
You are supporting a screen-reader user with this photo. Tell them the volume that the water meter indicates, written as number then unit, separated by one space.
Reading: 0.62 ft³
